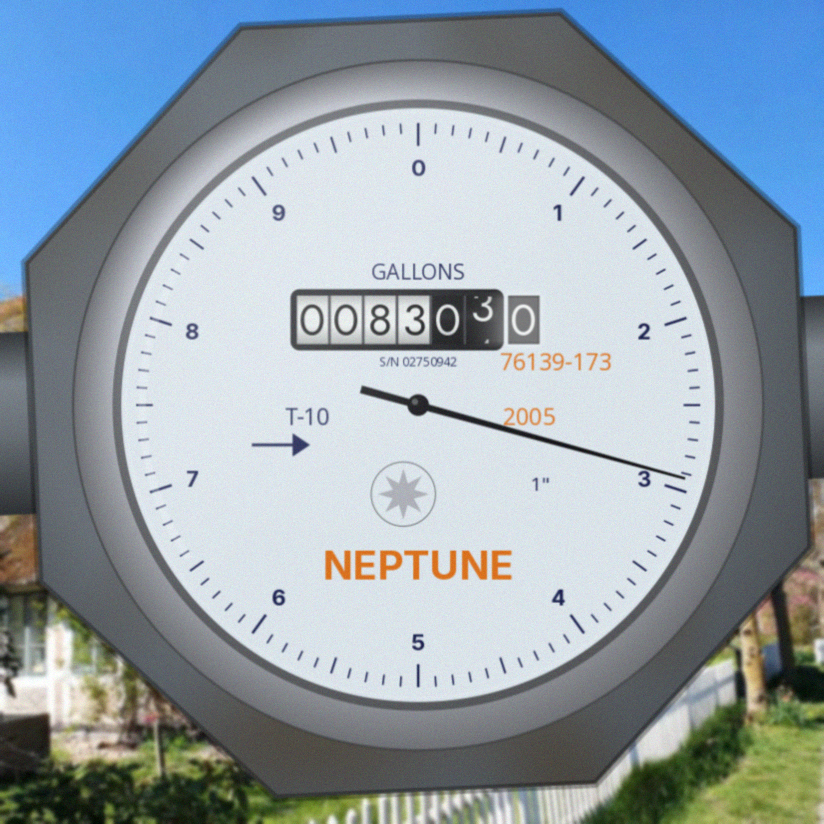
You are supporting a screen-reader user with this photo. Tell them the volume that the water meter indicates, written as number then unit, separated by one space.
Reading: 83032.9 gal
